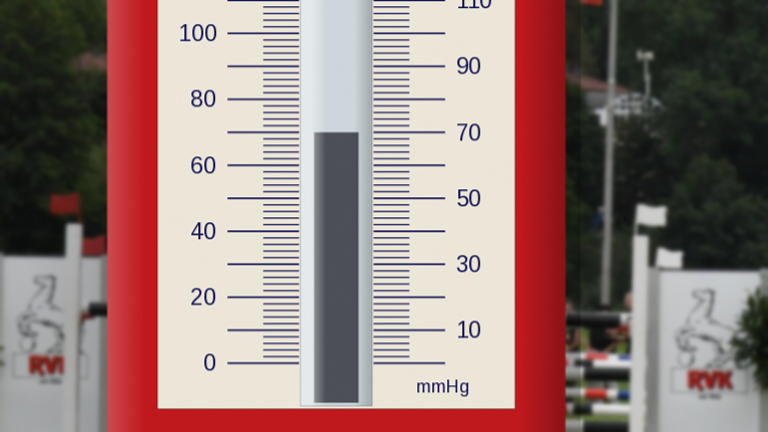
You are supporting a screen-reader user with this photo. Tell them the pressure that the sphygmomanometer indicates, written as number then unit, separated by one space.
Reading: 70 mmHg
